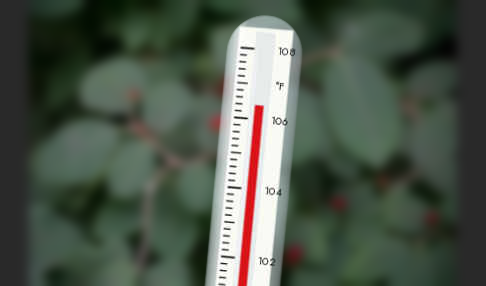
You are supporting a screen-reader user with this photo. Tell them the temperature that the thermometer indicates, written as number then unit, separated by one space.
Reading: 106.4 °F
